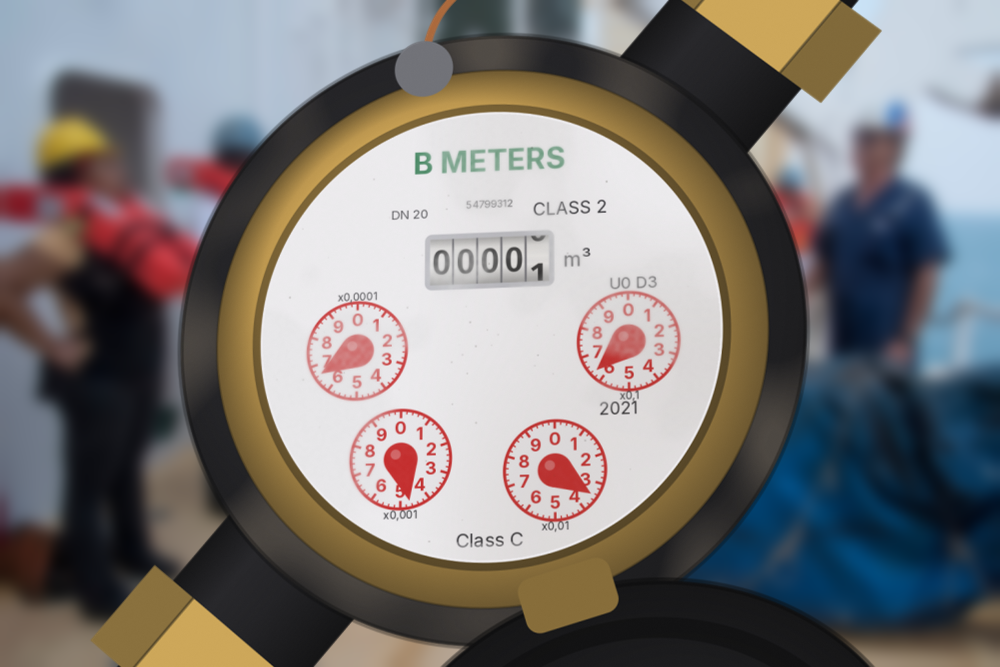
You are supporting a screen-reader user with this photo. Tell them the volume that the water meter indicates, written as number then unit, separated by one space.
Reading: 0.6346 m³
